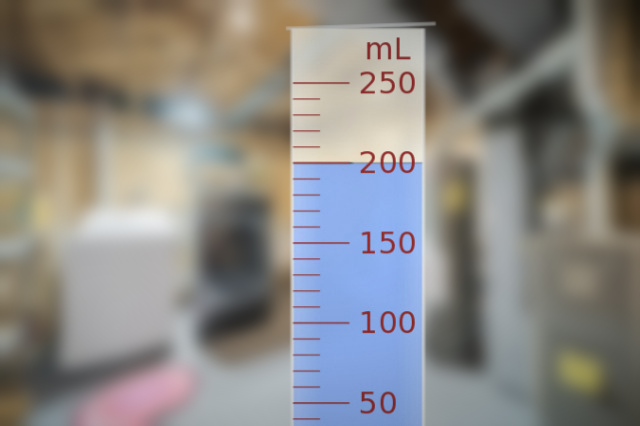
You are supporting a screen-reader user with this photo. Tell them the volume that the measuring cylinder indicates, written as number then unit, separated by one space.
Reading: 200 mL
